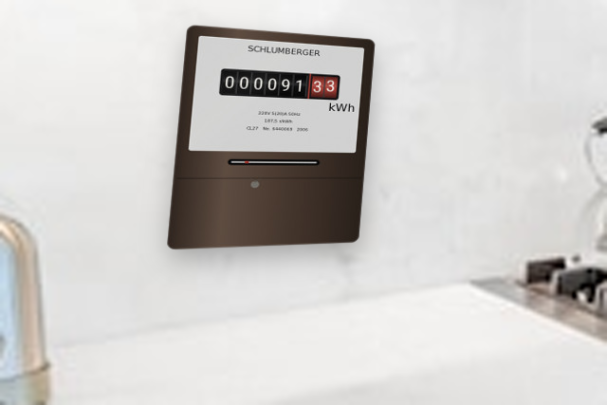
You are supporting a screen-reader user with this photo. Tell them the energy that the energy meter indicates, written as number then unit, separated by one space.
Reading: 91.33 kWh
